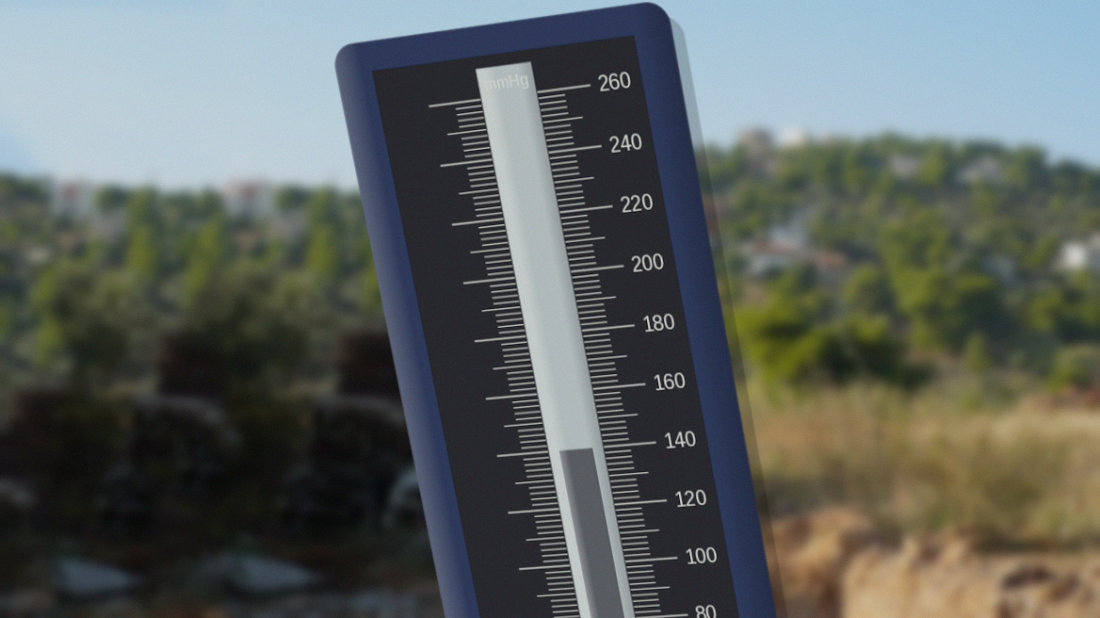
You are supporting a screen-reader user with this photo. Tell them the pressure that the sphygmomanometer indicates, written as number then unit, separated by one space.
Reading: 140 mmHg
